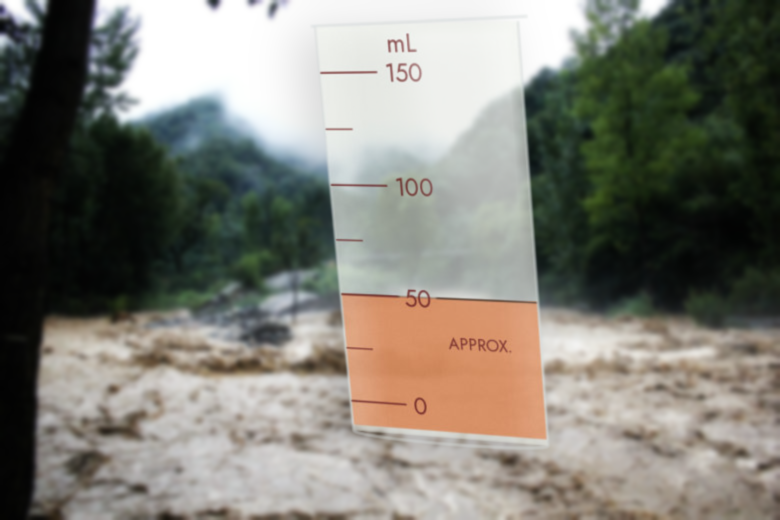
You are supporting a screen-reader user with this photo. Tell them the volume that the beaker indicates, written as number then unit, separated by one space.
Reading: 50 mL
